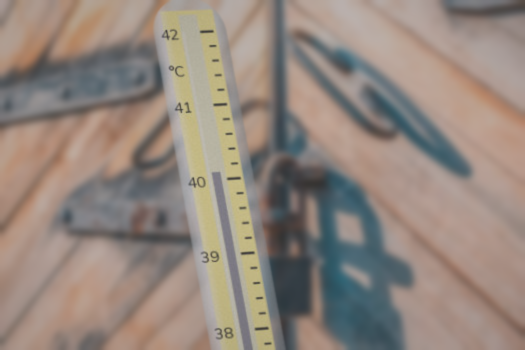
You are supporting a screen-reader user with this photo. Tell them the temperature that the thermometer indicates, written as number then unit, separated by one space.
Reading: 40.1 °C
